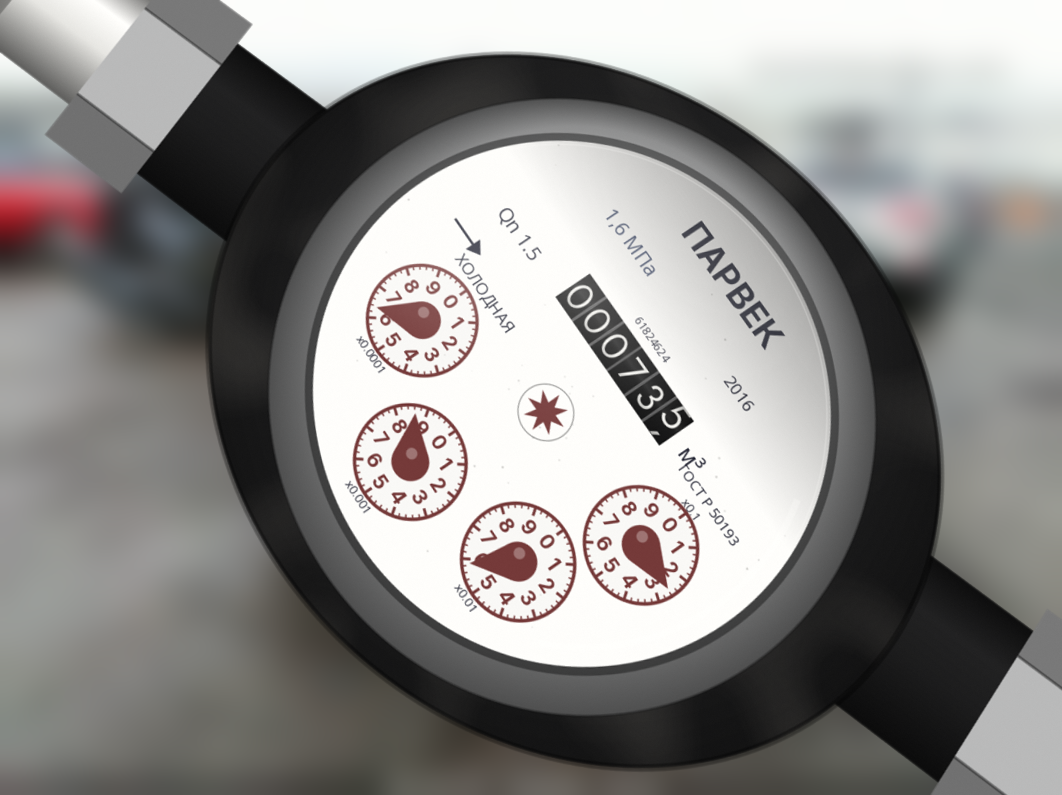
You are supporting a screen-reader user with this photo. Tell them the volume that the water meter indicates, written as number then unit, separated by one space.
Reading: 735.2586 m³
